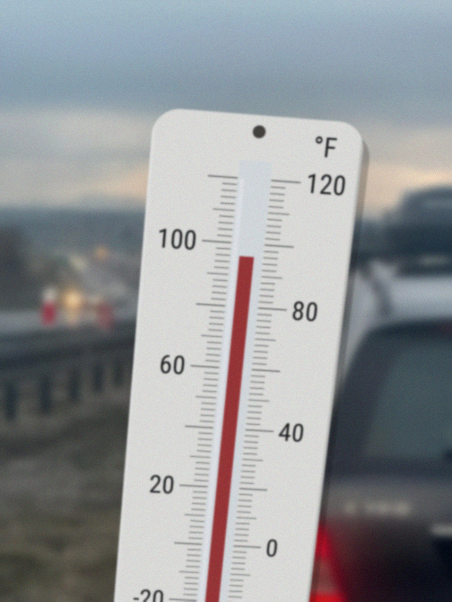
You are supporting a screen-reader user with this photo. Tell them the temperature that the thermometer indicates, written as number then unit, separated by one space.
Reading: 96 °F
